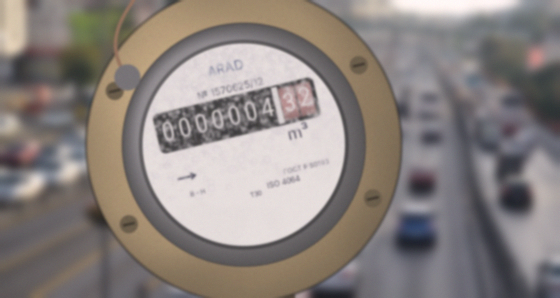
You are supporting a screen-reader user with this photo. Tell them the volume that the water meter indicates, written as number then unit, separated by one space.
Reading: 4.32 m³
